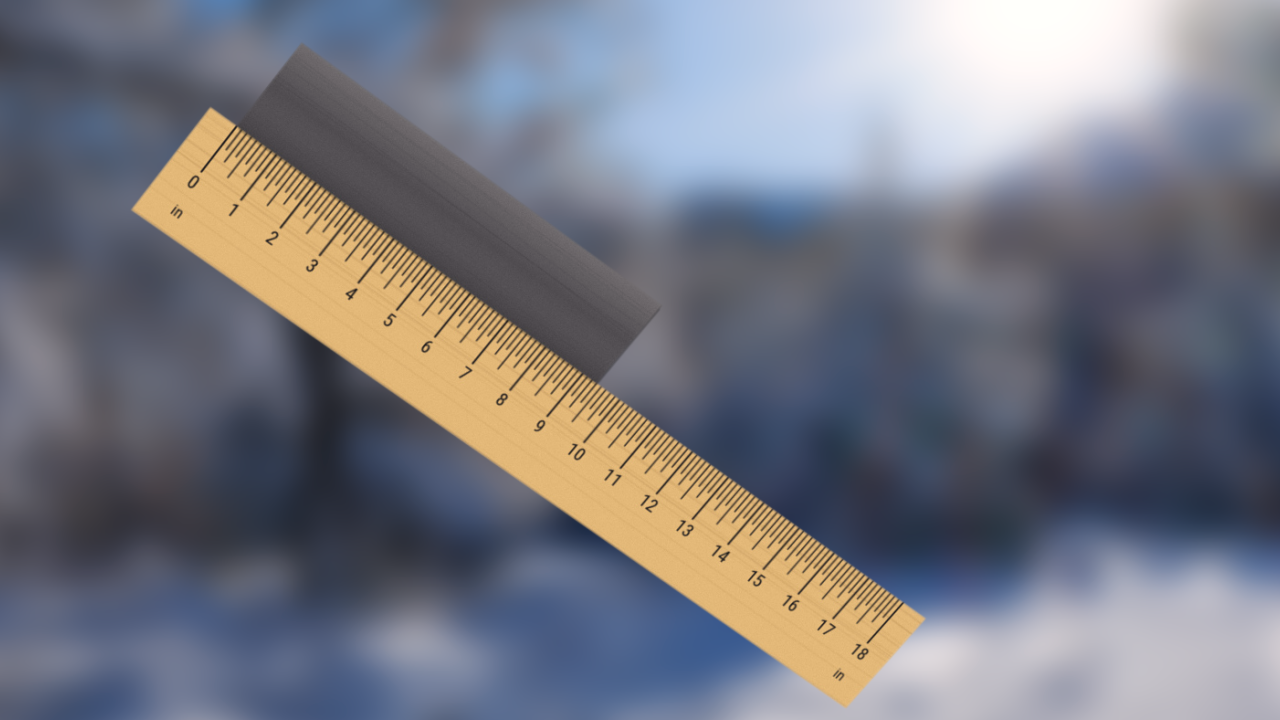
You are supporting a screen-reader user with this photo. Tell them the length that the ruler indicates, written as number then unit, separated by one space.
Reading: 9.375 in
